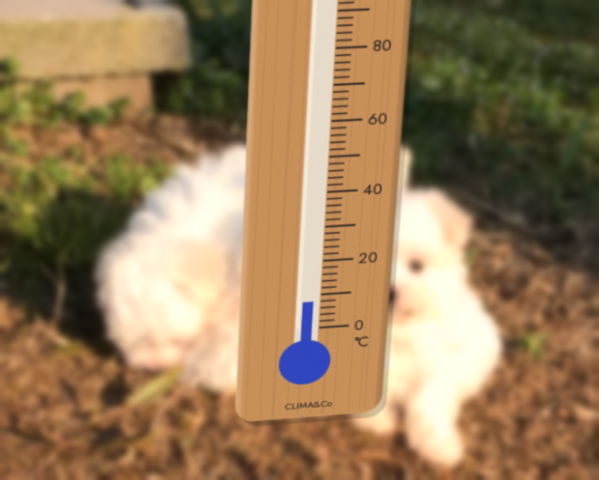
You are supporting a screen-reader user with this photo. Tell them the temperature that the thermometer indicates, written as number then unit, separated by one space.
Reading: 8 °C
